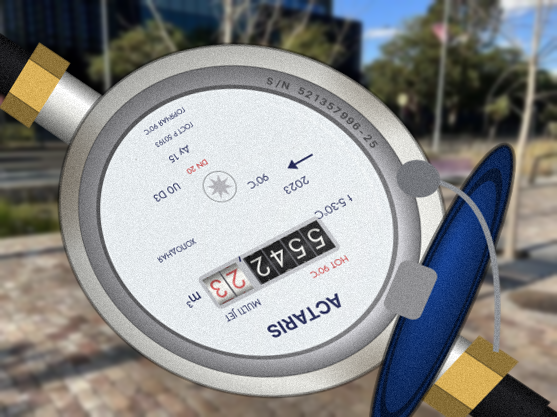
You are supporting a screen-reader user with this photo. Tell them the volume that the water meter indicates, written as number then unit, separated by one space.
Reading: 5542.23 m³
